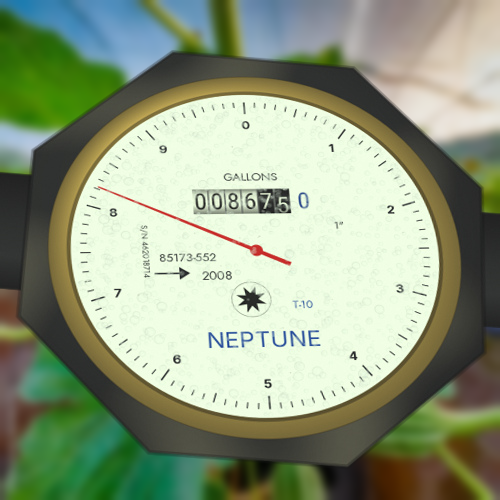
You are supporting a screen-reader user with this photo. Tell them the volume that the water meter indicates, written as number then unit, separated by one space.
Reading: 86748.2 gal
